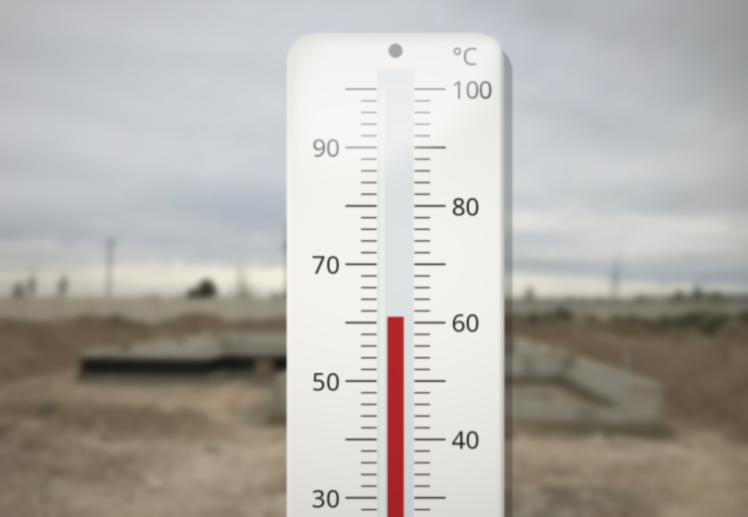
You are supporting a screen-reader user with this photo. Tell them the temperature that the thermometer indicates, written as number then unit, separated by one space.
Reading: 61 °C
